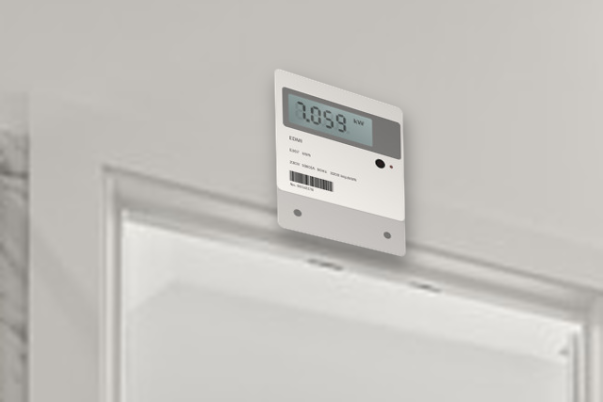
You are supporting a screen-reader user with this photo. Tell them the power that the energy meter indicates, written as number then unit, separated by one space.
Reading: 7.059 kW
